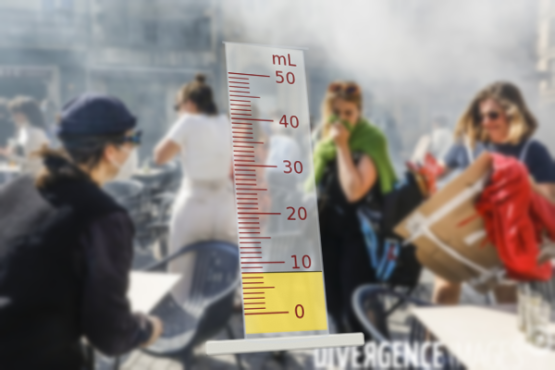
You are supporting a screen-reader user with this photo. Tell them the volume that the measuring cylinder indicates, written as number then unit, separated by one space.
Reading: 8 mL
